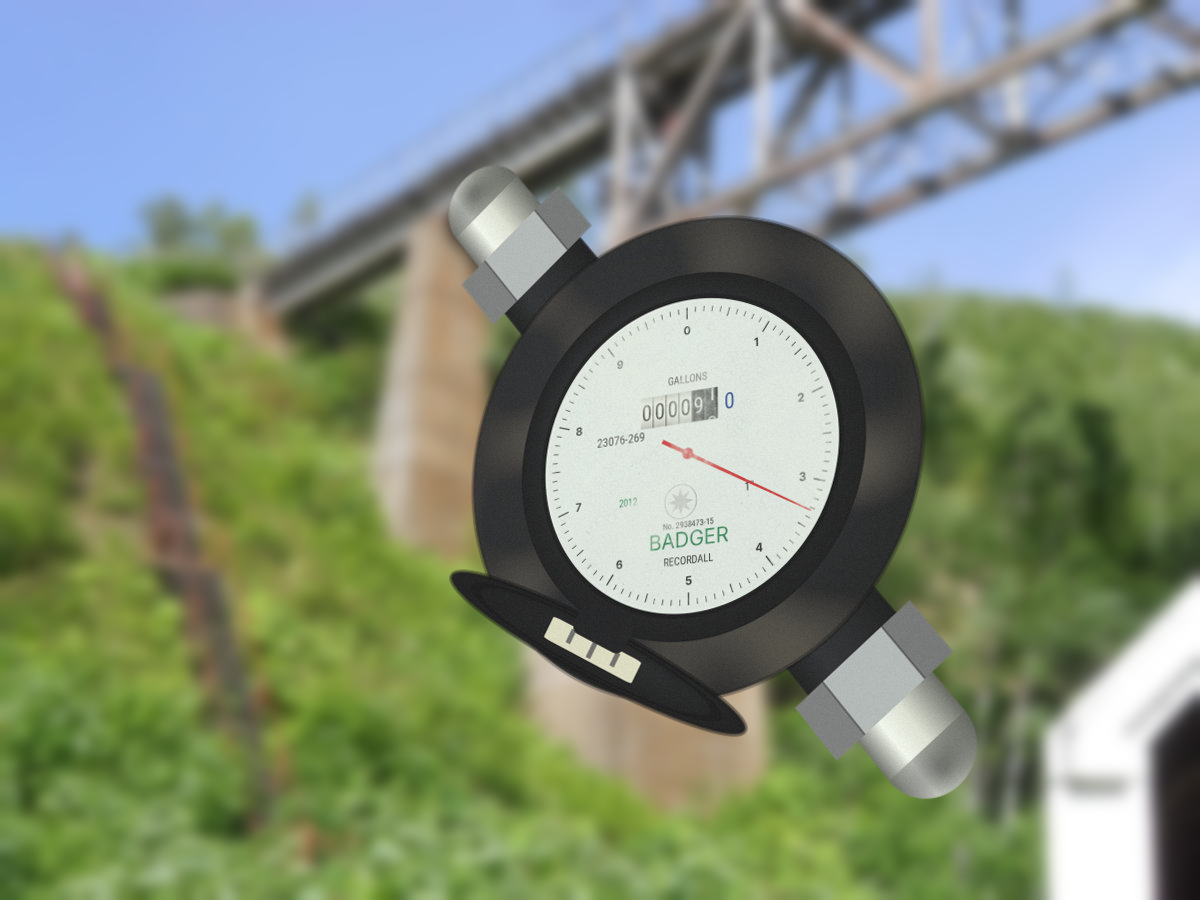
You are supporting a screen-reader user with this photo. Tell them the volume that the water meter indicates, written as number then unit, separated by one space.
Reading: 913.3 gal
